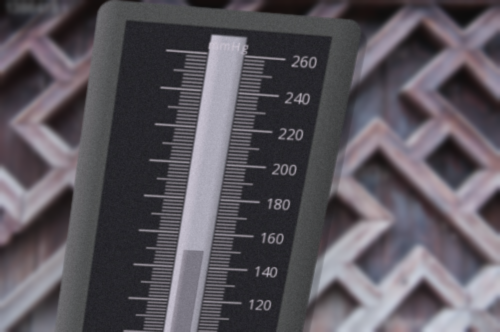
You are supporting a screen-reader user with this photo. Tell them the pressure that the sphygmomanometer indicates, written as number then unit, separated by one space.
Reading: 150 mmHg
